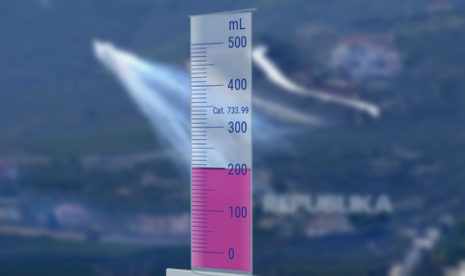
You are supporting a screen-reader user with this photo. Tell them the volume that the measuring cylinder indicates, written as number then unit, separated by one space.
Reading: 200 mL
